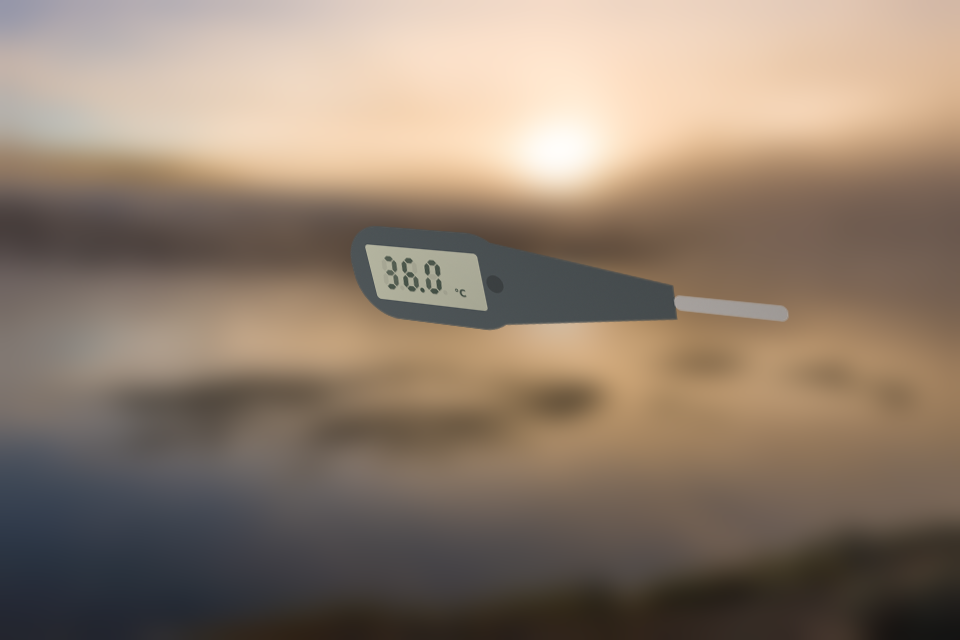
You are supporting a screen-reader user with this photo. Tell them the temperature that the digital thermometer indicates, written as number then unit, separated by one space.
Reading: 36.0 °C
